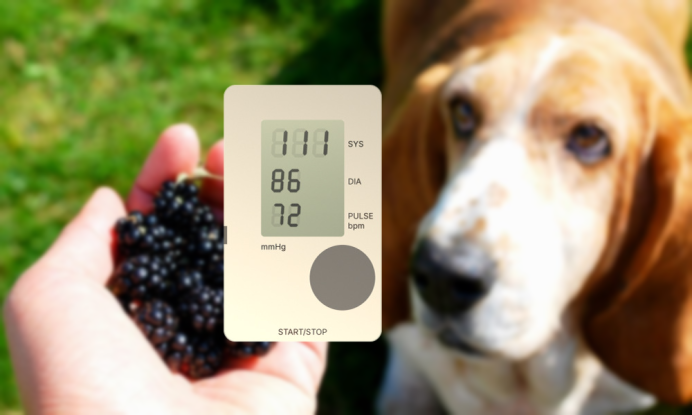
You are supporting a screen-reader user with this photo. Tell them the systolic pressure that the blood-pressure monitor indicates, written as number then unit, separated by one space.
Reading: 111 mmHg
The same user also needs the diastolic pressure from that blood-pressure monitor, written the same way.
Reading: 86 mmHg
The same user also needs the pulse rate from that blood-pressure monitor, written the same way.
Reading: 72 bpm
